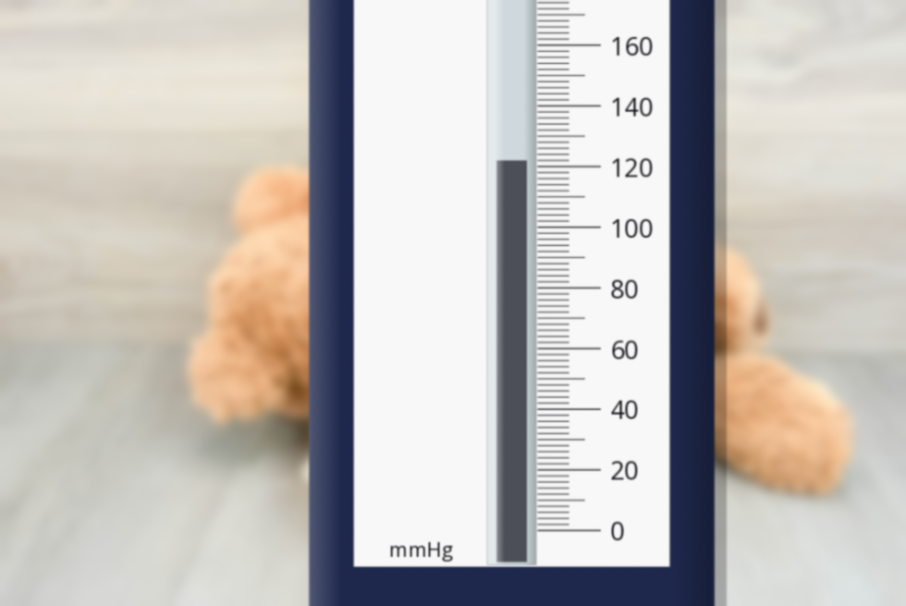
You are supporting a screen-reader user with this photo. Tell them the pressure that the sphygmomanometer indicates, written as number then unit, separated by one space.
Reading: 122 mmHg
